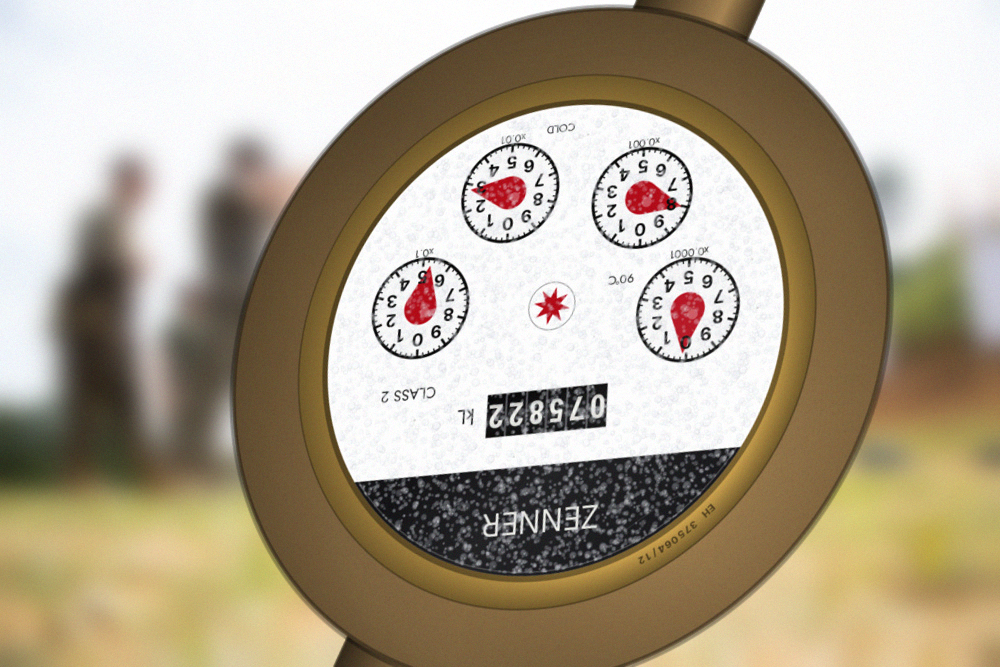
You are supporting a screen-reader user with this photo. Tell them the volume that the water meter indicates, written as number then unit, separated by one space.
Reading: 75822.5280 kL
